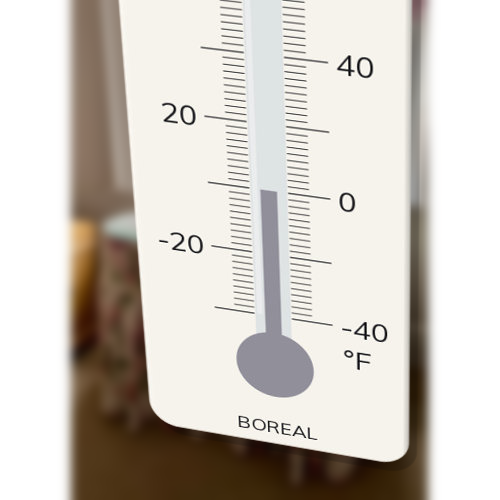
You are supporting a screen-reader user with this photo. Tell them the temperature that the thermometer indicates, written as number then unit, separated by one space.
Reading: 0 °F
